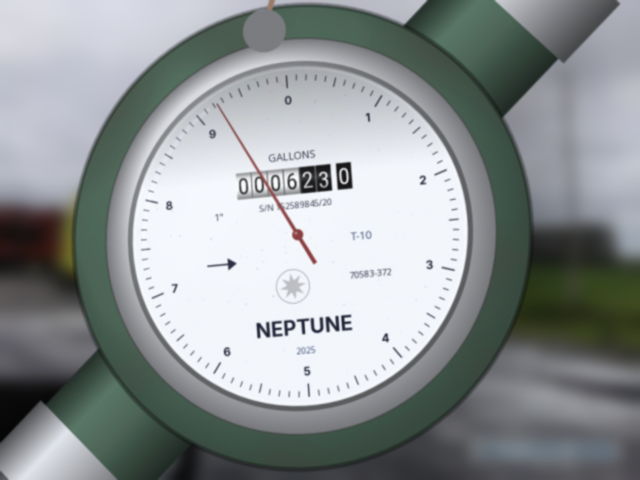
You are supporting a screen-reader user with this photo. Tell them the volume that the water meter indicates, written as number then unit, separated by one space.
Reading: 6229.2 gal
